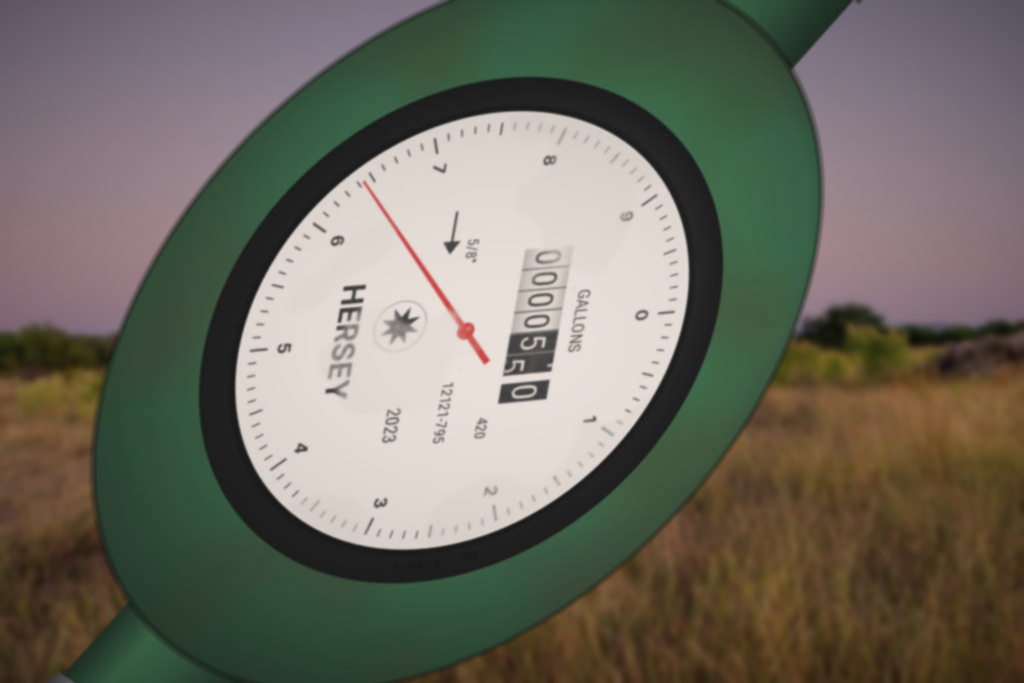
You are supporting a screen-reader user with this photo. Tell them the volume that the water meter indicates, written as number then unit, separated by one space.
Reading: 546.4 gal
